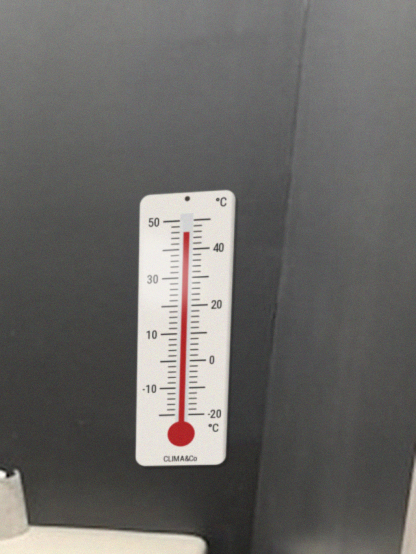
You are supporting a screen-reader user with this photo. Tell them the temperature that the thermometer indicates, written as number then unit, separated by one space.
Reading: 46 °C
